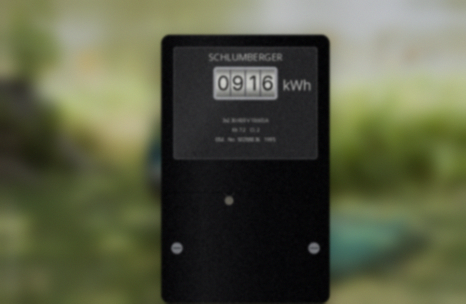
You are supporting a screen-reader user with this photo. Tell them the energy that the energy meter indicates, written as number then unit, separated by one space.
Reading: 916 kWh
